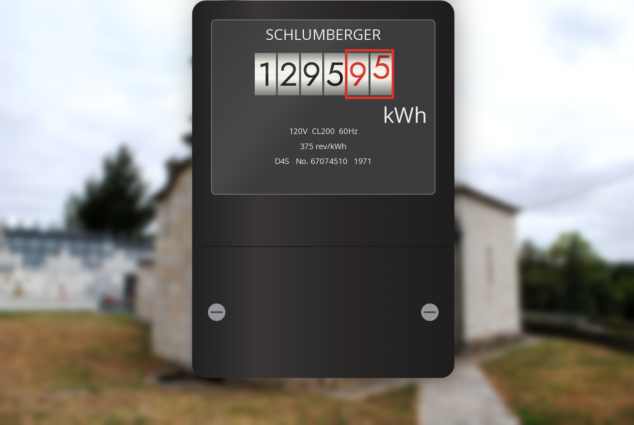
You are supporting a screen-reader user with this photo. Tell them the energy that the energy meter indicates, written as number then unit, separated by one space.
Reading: 1295.95 kWh
